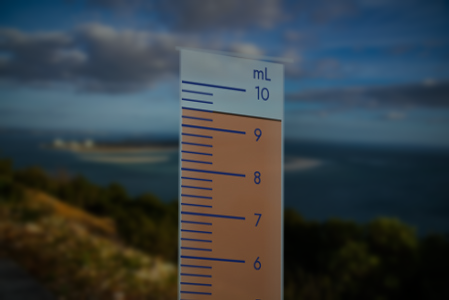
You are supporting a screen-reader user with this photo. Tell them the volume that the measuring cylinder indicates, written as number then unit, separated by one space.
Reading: 9.4 mL
